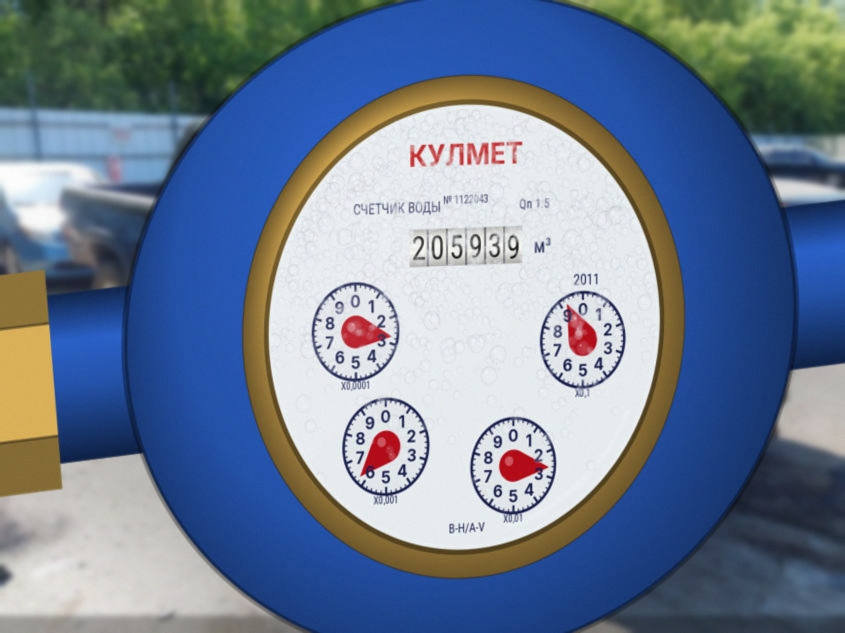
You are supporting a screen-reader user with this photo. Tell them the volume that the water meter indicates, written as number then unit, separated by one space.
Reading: 205938.9262 m³
